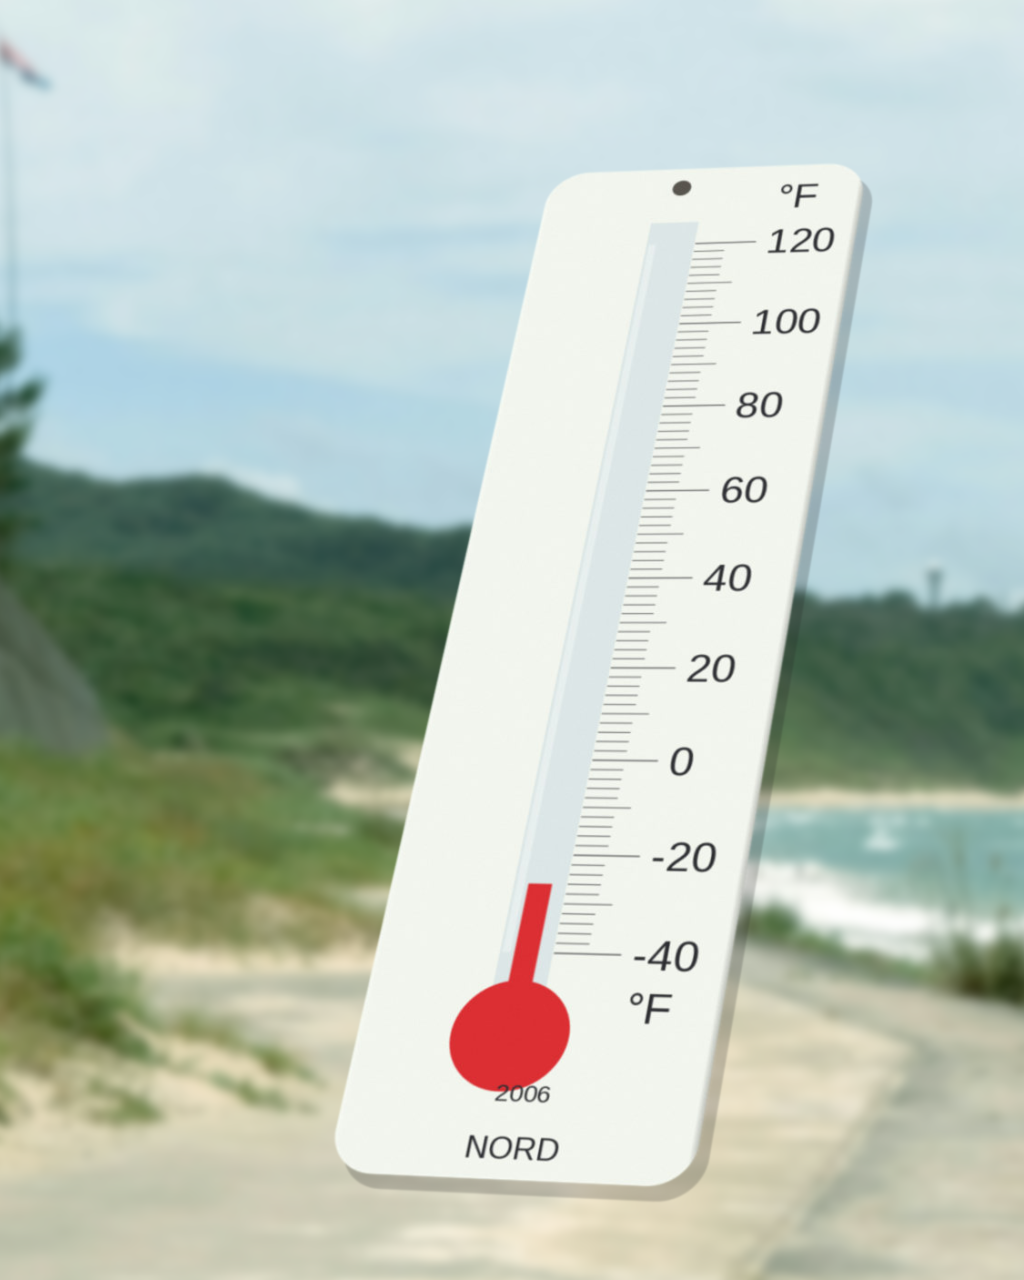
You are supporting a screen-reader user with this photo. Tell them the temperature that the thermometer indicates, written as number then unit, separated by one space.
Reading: -26 °F
